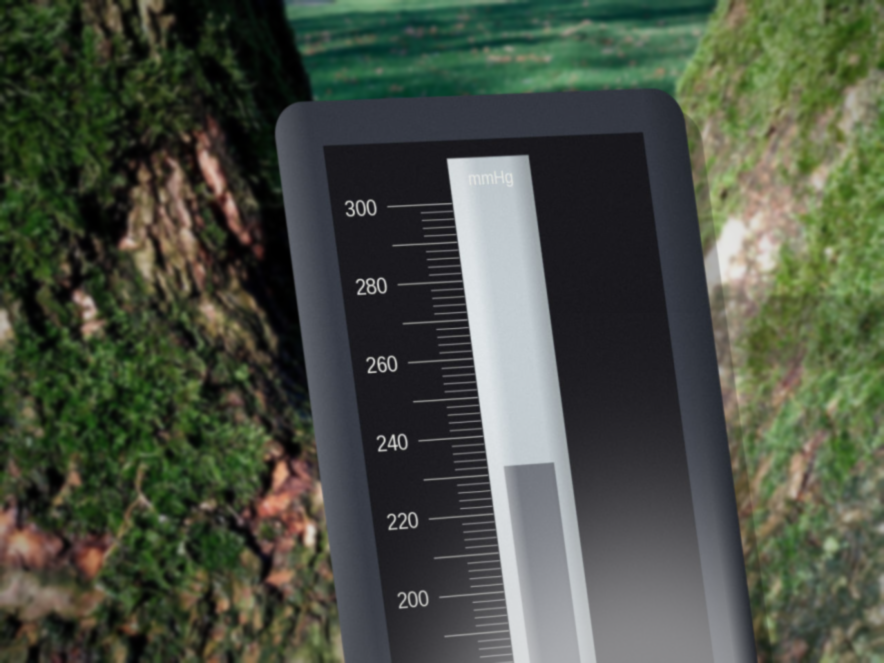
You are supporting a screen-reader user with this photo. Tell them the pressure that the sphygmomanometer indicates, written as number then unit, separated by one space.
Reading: 232 mmHg
